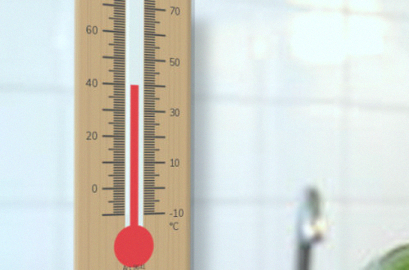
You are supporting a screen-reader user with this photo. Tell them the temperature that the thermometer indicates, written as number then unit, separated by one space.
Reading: 40 °C
